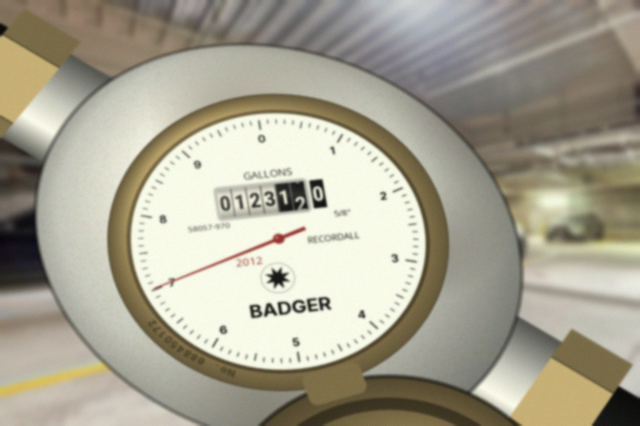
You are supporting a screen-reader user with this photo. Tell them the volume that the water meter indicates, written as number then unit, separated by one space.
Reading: 123117.0 gal
